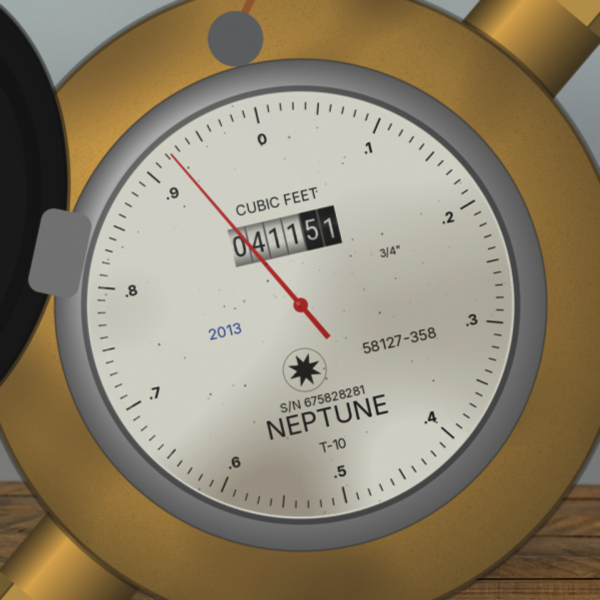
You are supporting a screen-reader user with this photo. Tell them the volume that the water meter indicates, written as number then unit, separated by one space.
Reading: 41150.92 ft³
